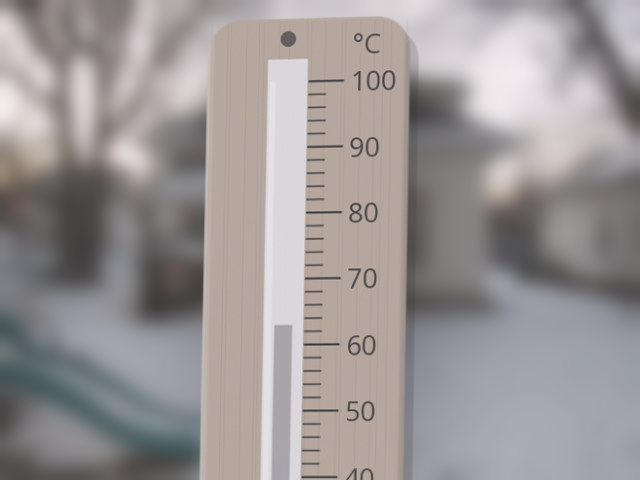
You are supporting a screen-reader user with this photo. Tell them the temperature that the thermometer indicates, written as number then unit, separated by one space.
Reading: 63 °C
